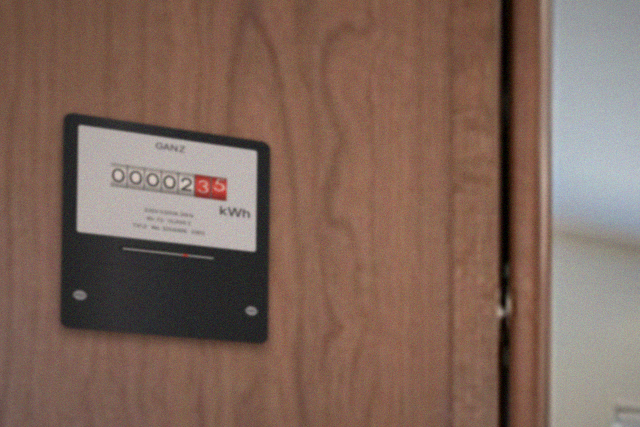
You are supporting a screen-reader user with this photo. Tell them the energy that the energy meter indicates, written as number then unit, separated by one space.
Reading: 2.35 kWh
